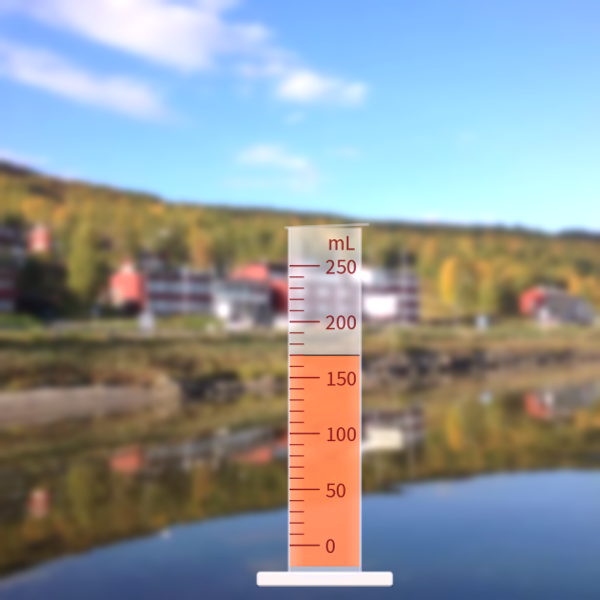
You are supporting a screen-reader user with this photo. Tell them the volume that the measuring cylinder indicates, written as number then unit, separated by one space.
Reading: 170 mL
